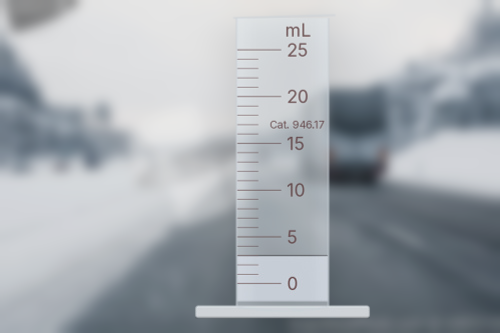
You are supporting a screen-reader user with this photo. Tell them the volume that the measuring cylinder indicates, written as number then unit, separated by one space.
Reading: 3 mL
